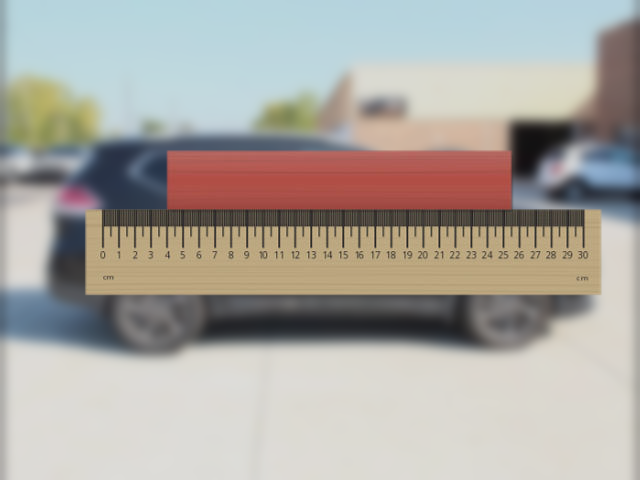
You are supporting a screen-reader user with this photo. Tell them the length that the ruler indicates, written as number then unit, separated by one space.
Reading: 21.5 cm
